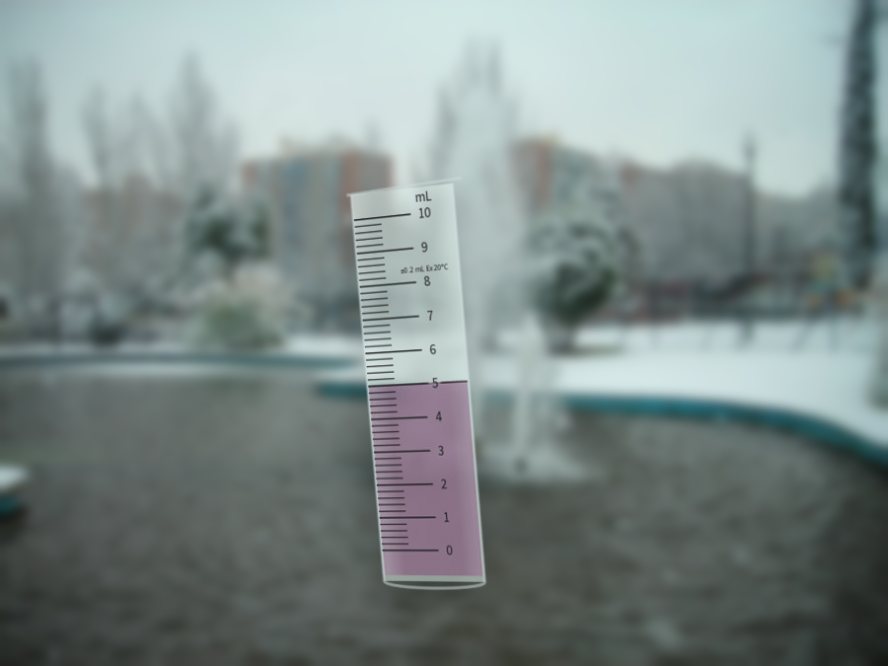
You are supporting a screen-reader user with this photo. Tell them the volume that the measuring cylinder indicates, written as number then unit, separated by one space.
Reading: 5 mL
